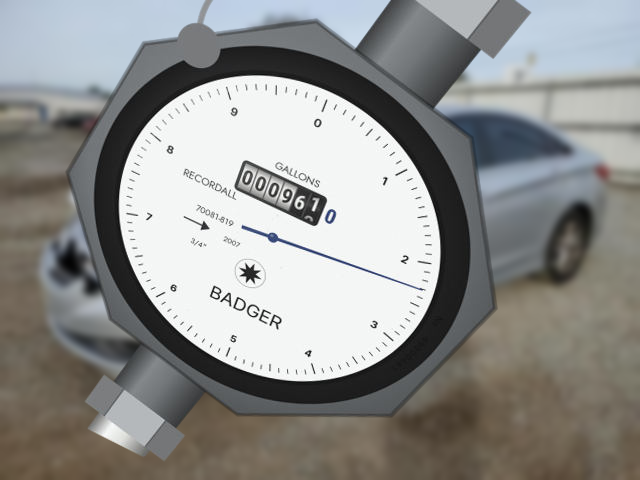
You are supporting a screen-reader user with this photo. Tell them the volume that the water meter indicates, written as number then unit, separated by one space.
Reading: 9612.3 gal
